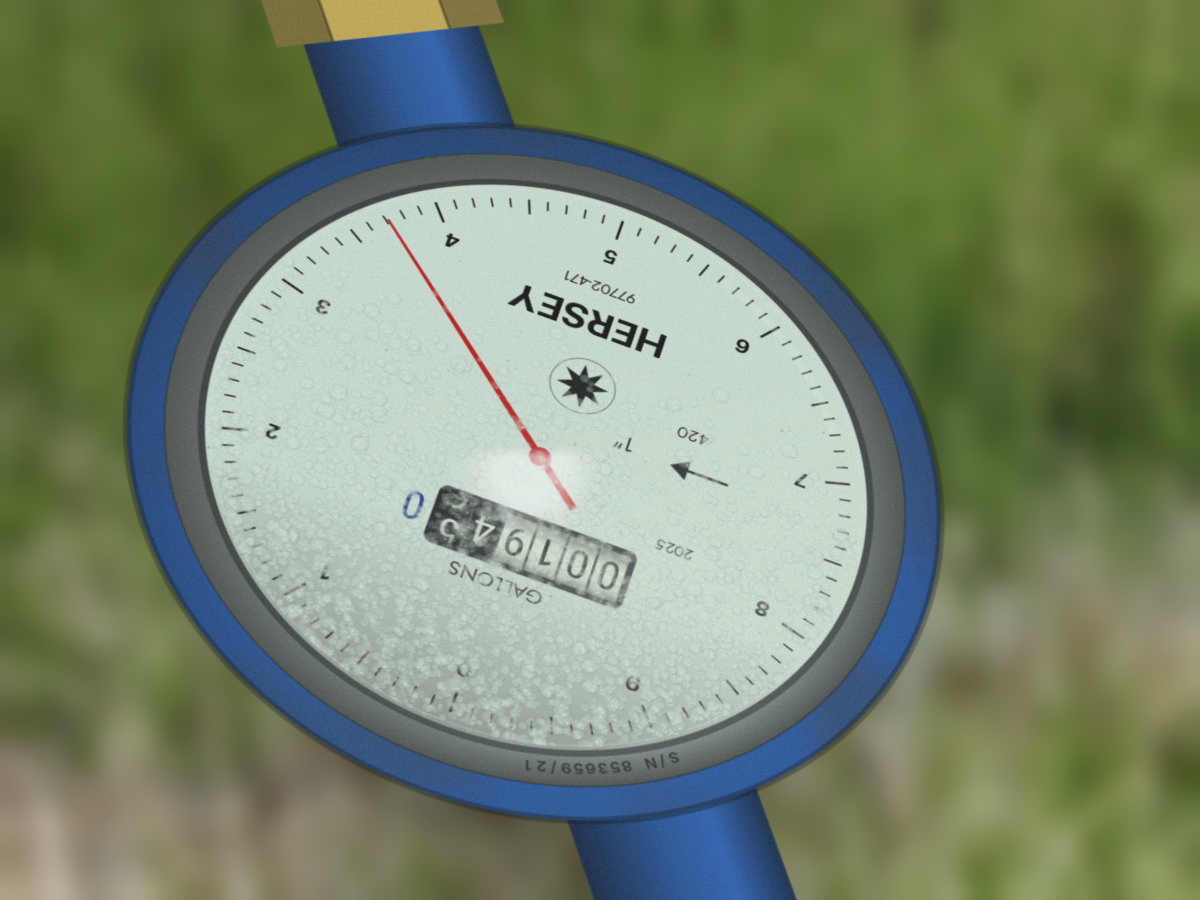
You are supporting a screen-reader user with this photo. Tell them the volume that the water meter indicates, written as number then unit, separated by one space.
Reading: 19453.7 gal
